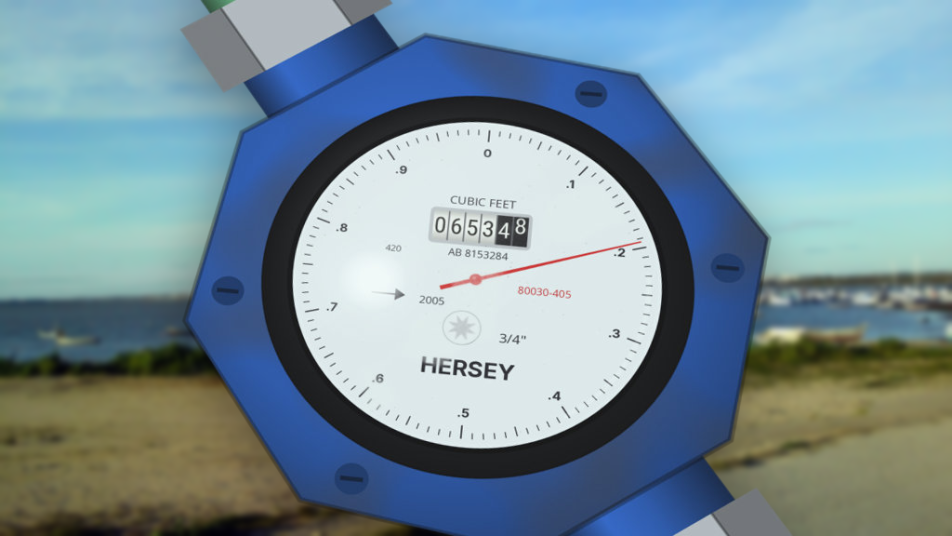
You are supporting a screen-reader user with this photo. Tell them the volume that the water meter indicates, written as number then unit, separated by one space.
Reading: 65348.19 ft³
